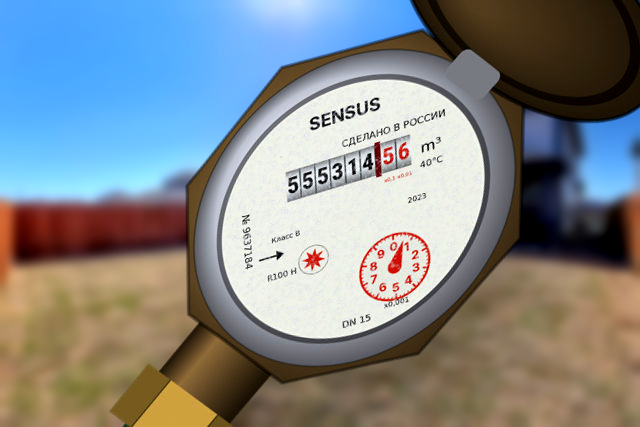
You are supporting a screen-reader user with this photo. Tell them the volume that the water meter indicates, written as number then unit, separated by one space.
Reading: 555314.560 m³
